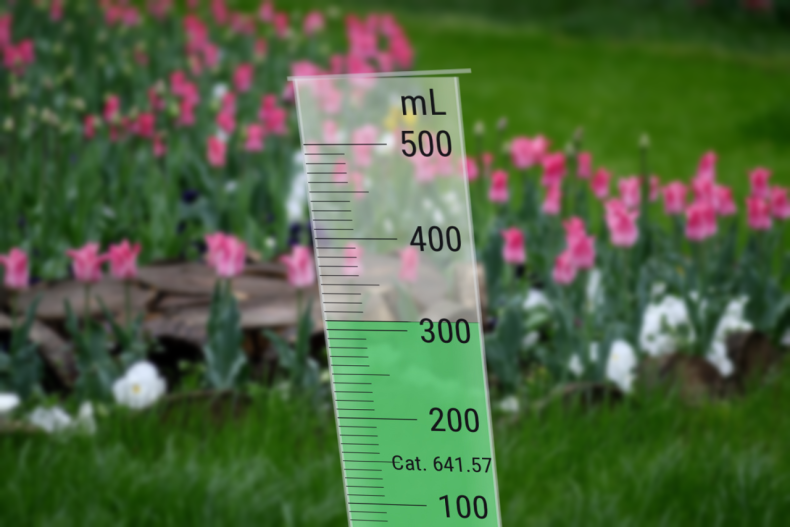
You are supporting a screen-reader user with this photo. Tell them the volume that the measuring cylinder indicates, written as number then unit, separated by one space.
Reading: 310 mL
